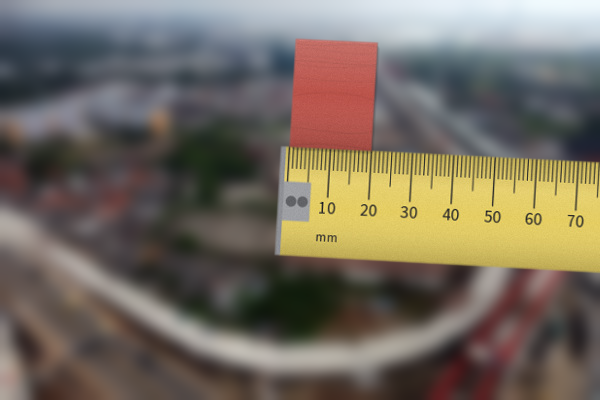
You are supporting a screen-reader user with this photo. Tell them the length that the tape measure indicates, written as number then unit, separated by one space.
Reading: 20 mm
